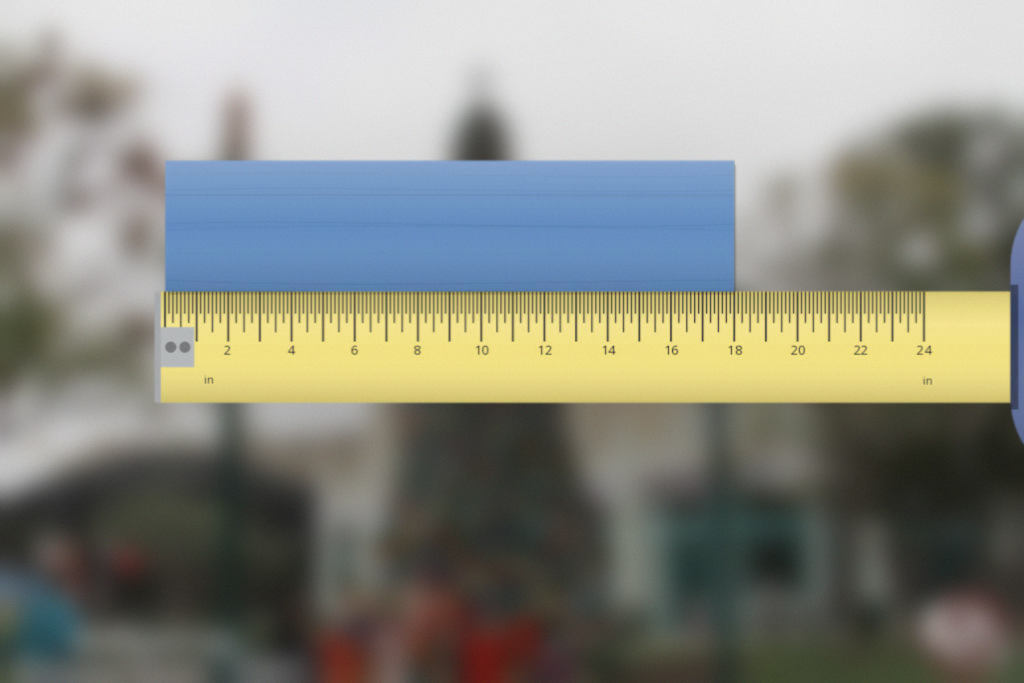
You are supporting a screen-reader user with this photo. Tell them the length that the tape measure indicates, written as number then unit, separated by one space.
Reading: 18 in
